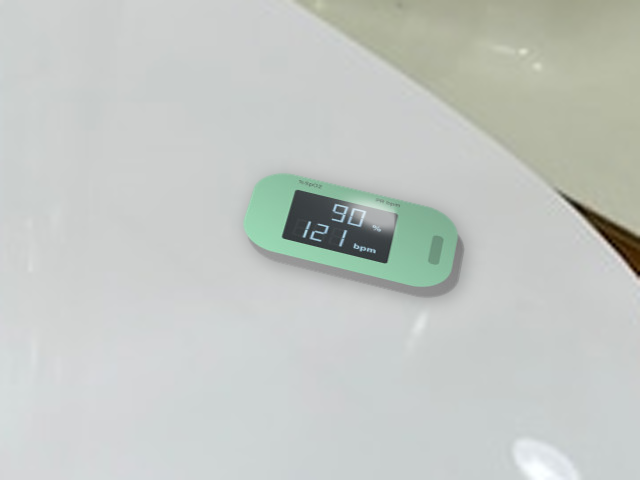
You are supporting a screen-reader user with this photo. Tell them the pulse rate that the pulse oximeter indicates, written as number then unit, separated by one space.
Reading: 121 bpm
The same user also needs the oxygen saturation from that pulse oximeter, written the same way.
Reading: 90 %
